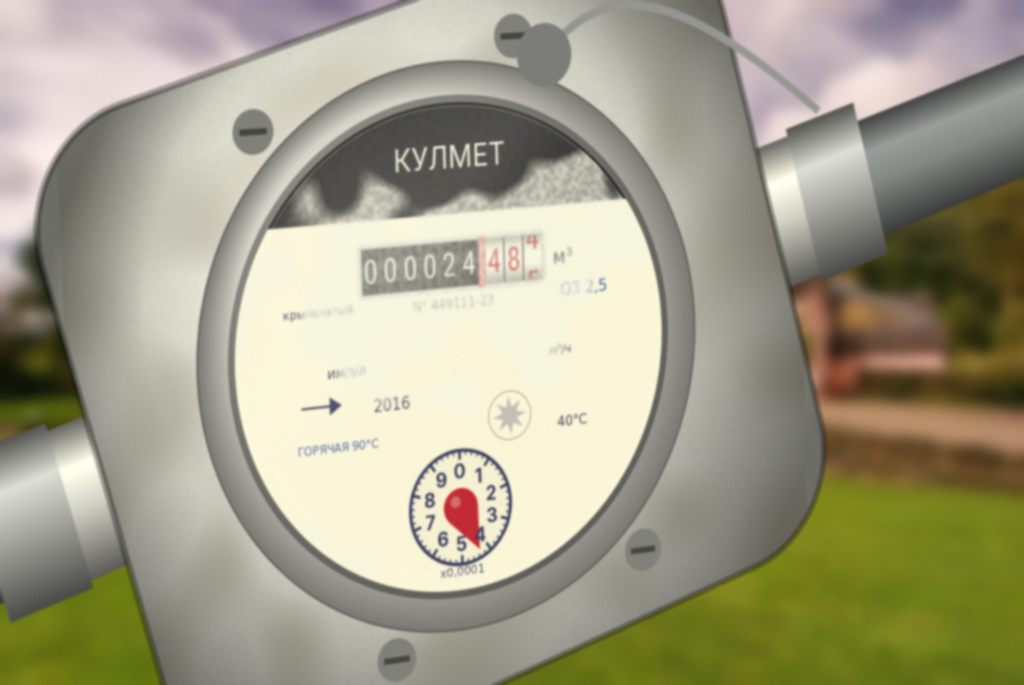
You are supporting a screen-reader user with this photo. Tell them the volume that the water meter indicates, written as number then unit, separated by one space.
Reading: 24.4844 m³
